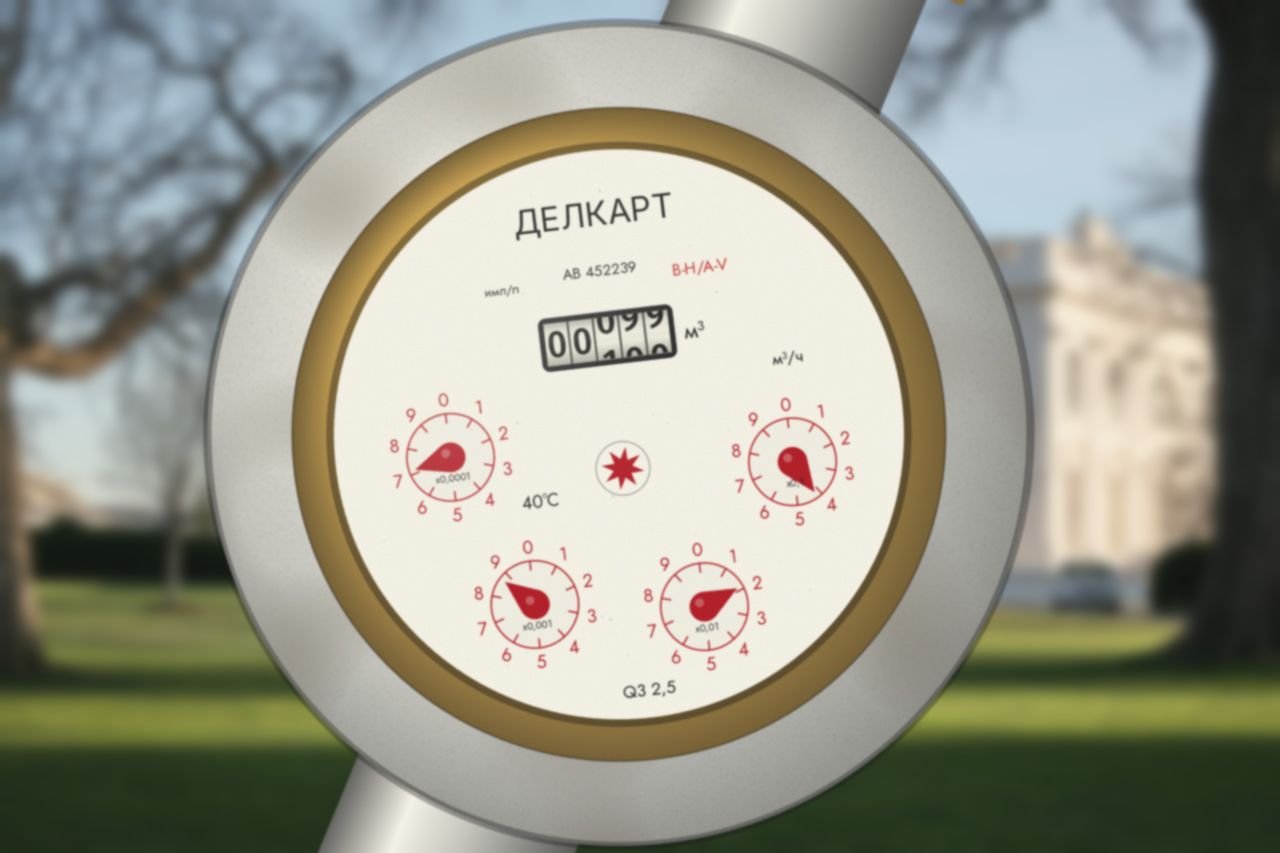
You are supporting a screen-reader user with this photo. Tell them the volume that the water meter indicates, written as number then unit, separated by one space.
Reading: 99.4187 m³
